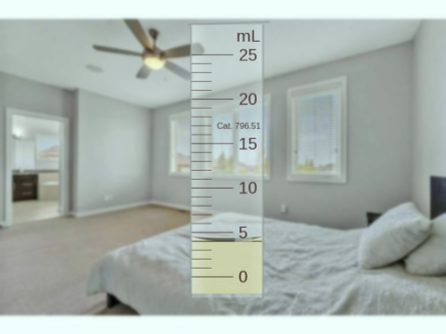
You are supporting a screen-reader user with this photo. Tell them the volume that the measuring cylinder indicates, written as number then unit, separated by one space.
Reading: 4 mL
